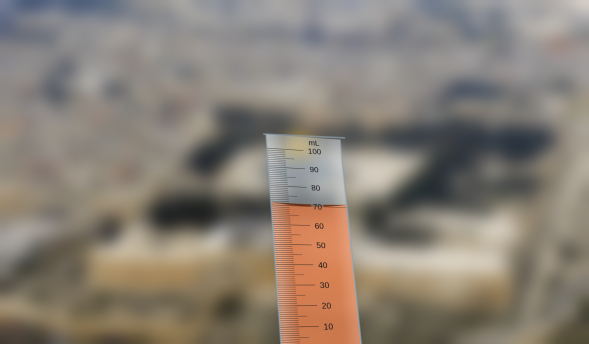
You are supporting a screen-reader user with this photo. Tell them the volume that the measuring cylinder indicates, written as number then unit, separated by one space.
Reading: 70 mL
